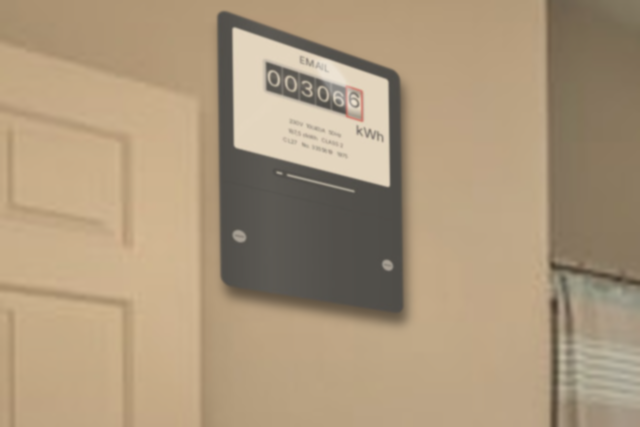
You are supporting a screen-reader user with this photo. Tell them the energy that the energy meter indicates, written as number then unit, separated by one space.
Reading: 306.6 kWh
